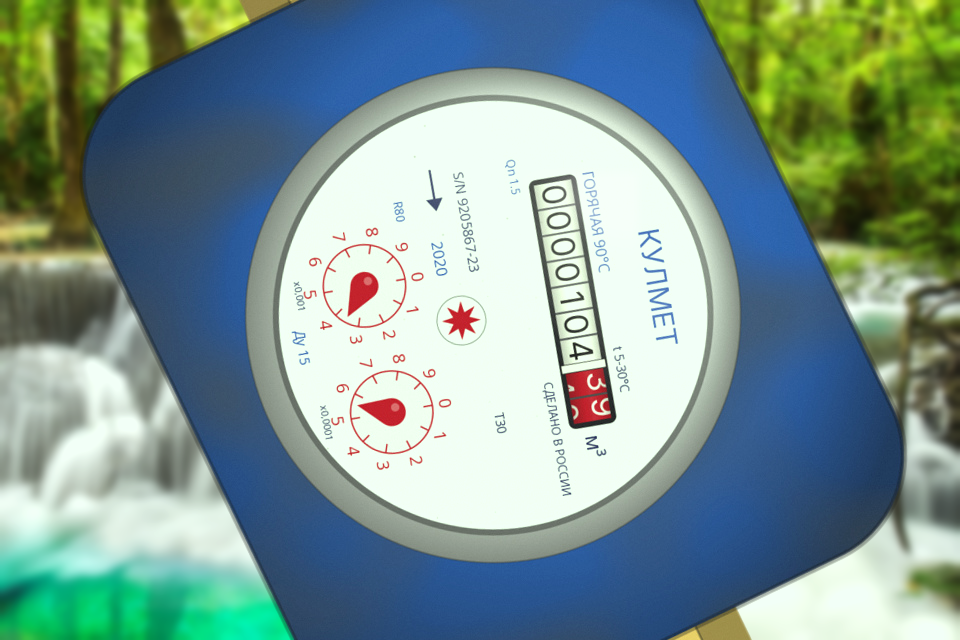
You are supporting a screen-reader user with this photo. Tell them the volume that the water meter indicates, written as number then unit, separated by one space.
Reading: 104.3935 m³
